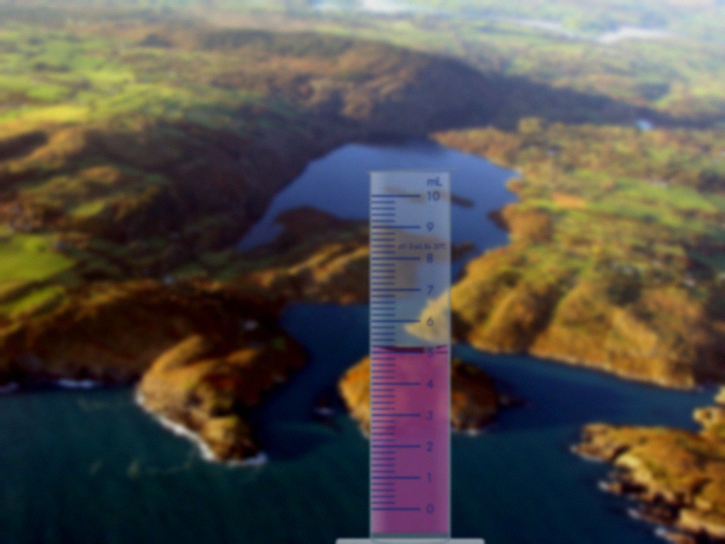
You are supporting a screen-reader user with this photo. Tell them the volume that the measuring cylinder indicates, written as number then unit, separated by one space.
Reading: 5 mL
